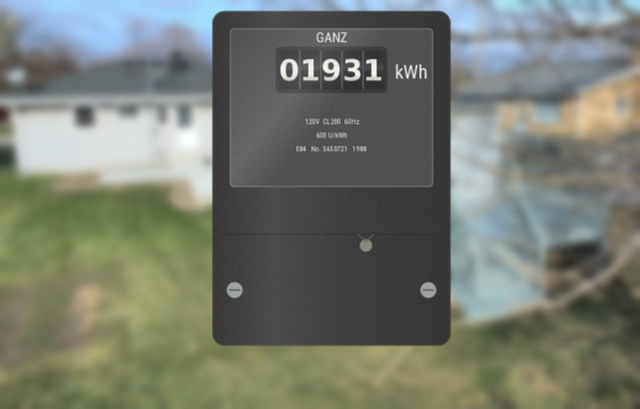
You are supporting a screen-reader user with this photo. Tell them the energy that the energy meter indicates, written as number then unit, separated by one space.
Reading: 1931 kWh
